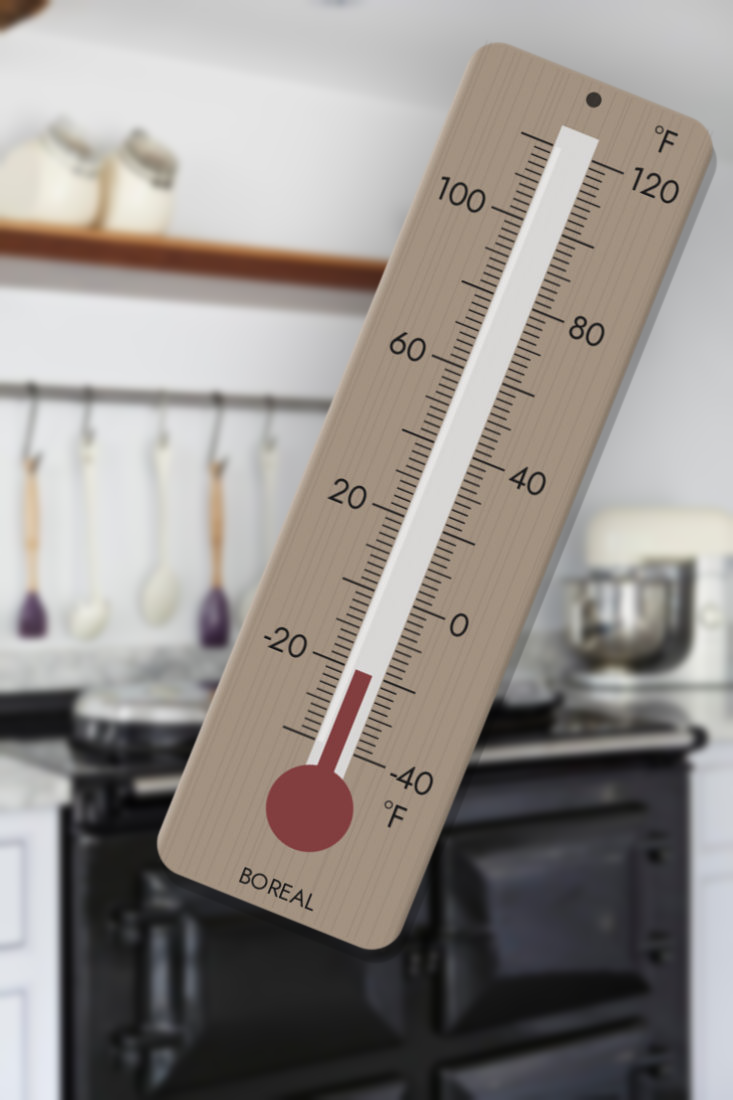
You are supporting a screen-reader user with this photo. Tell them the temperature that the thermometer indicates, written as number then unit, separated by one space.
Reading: -20 °F
